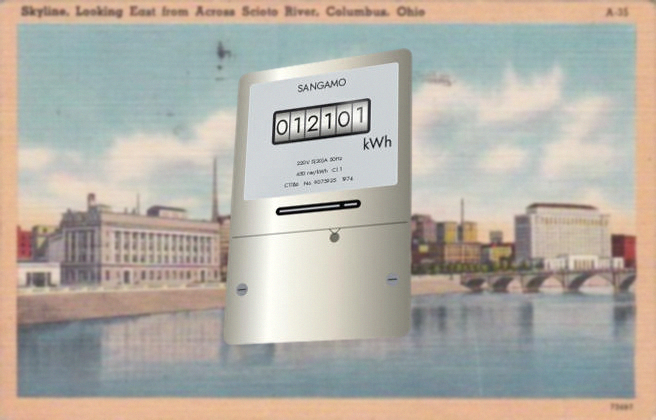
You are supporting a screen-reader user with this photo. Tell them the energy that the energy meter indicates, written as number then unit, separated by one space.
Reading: 12101 kWh
